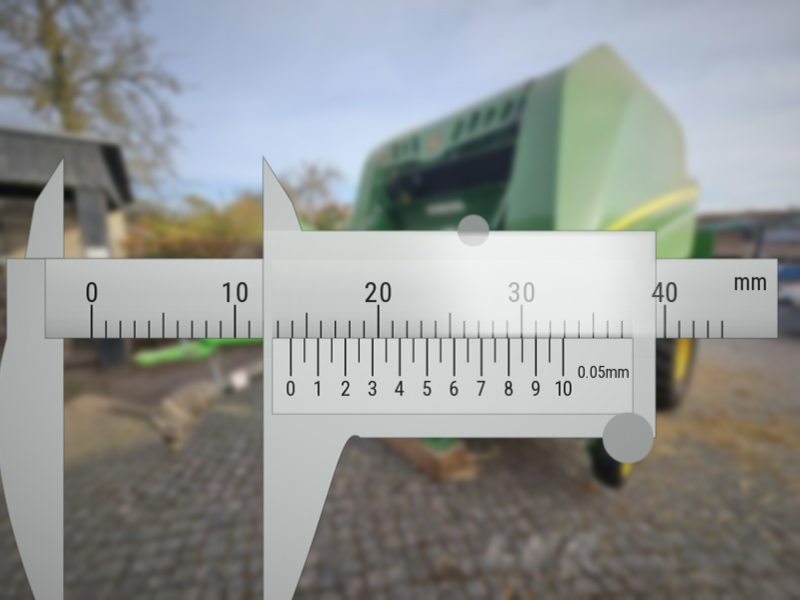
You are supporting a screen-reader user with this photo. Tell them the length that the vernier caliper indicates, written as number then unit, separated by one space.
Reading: 13.9 mm
